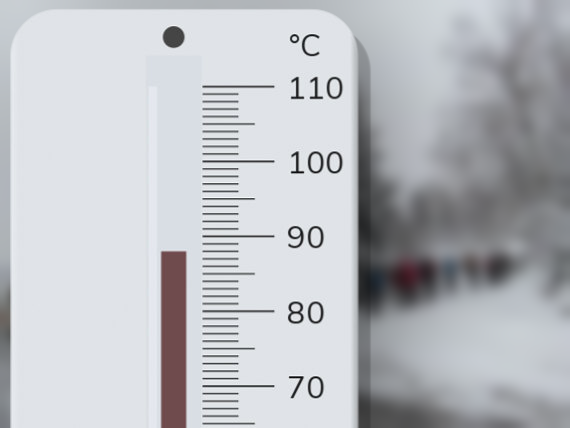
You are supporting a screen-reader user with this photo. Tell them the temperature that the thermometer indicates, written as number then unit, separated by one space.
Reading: 88 °C
